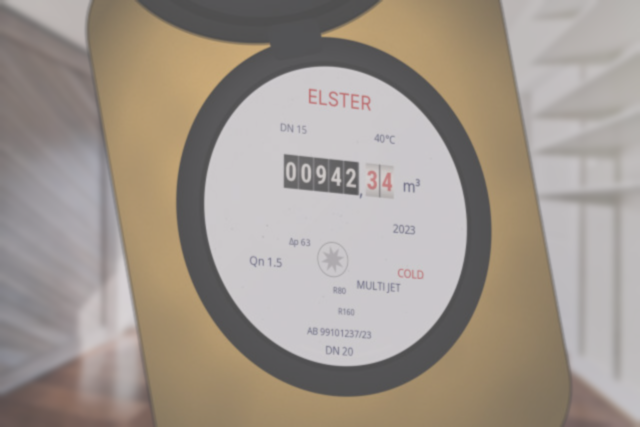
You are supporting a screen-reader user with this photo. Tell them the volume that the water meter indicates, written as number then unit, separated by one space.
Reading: 942.34 m³
